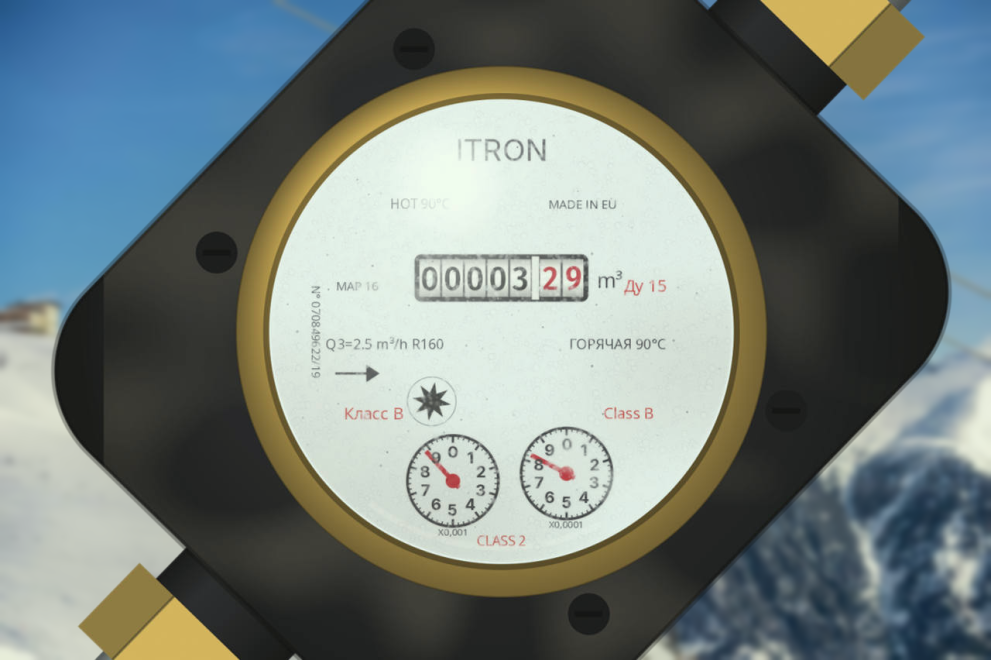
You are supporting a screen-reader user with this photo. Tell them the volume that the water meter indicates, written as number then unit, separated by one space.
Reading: 3.2988 m³
